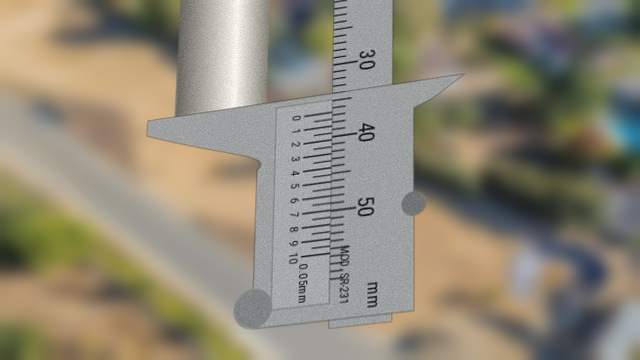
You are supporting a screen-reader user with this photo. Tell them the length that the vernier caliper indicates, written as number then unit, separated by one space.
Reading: 36.6 mm
